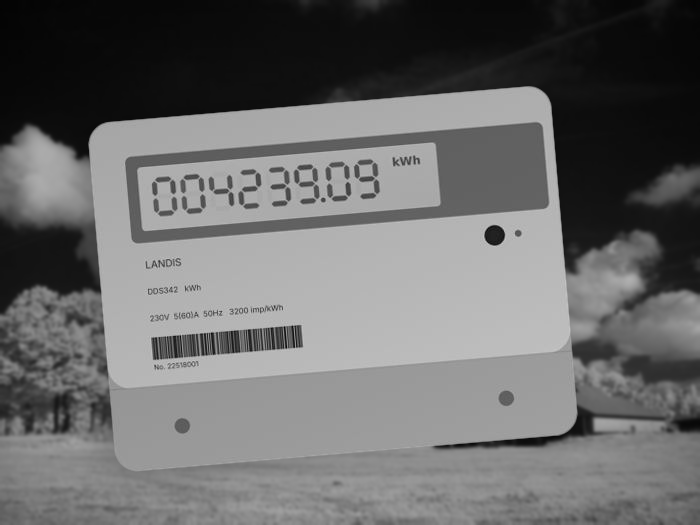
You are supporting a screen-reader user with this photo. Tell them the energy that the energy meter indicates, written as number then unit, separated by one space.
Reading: 4239.09 kWh
